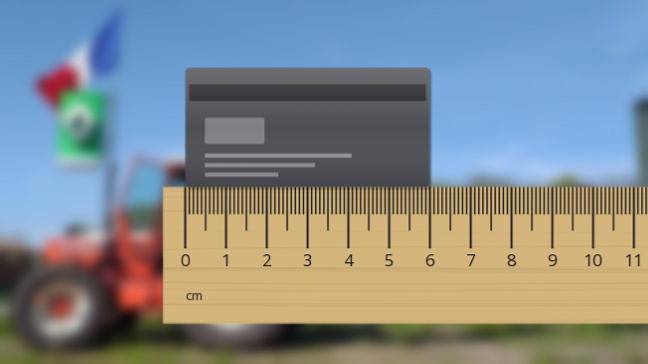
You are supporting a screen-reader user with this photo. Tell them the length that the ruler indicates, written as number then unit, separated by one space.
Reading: 6 cm
